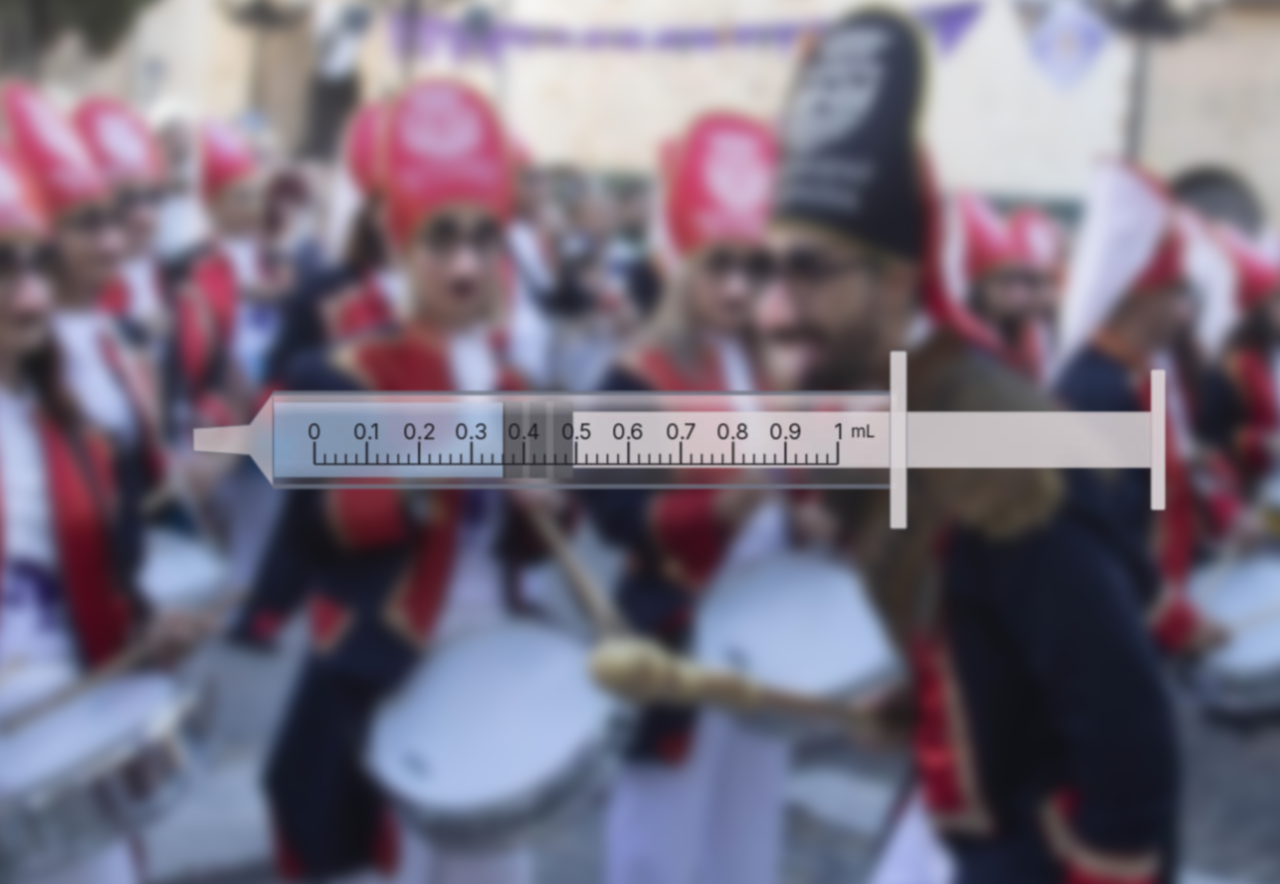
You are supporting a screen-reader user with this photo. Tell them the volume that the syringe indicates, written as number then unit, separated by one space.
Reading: 0.36 mL
